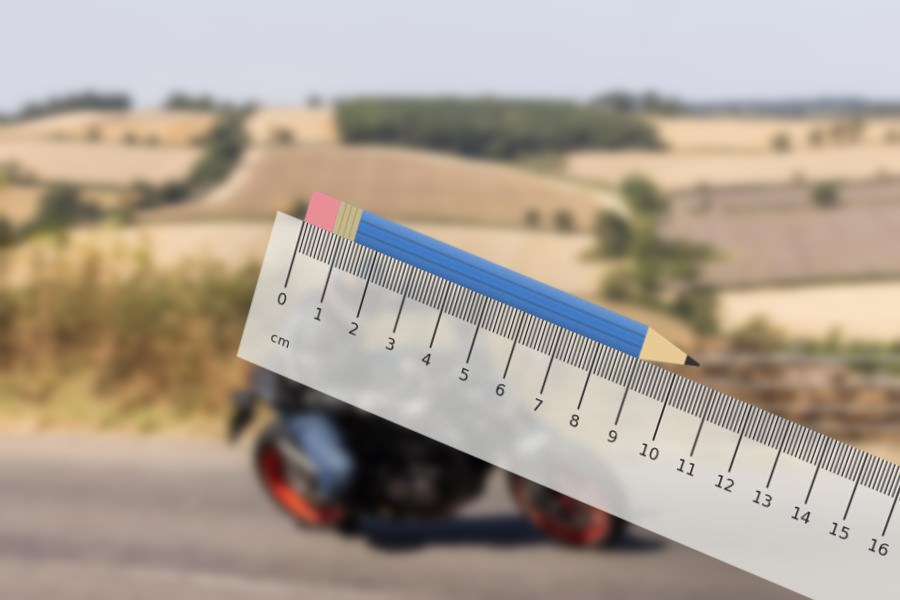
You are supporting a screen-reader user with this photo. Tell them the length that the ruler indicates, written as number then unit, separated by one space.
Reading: 10.5 cm
